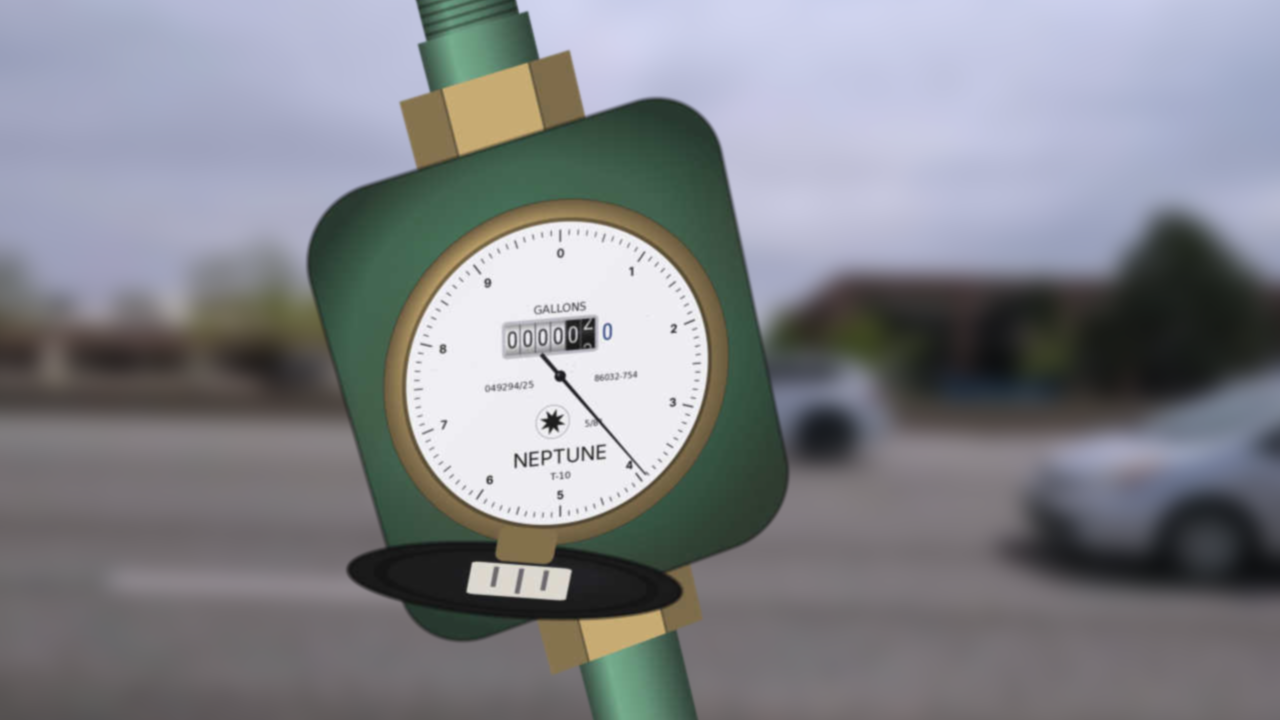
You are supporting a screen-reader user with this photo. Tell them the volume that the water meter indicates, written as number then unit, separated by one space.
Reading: 23.9 gal
